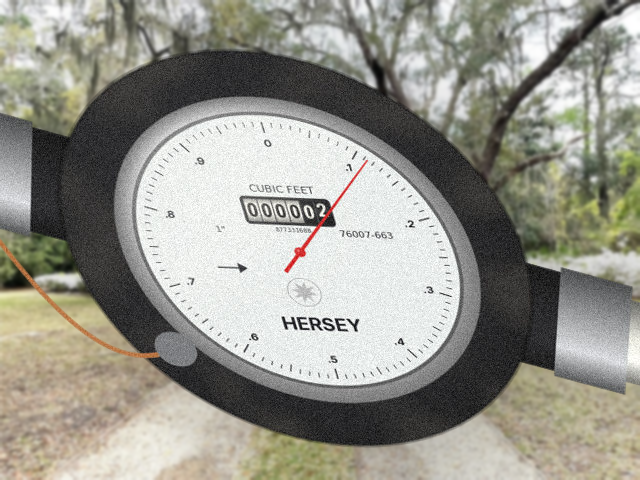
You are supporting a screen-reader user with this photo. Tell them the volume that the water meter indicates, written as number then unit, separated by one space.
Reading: 2.11 ft³
